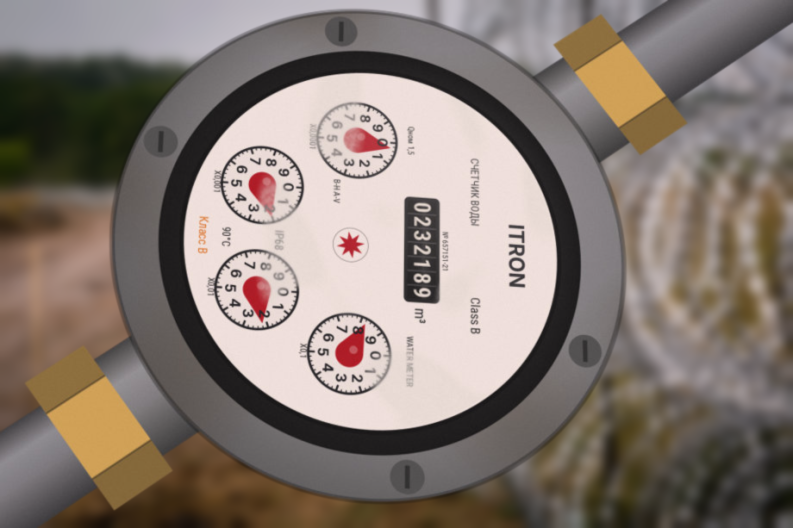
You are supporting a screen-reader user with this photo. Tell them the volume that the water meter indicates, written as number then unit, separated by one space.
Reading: 232189.8220 m³
